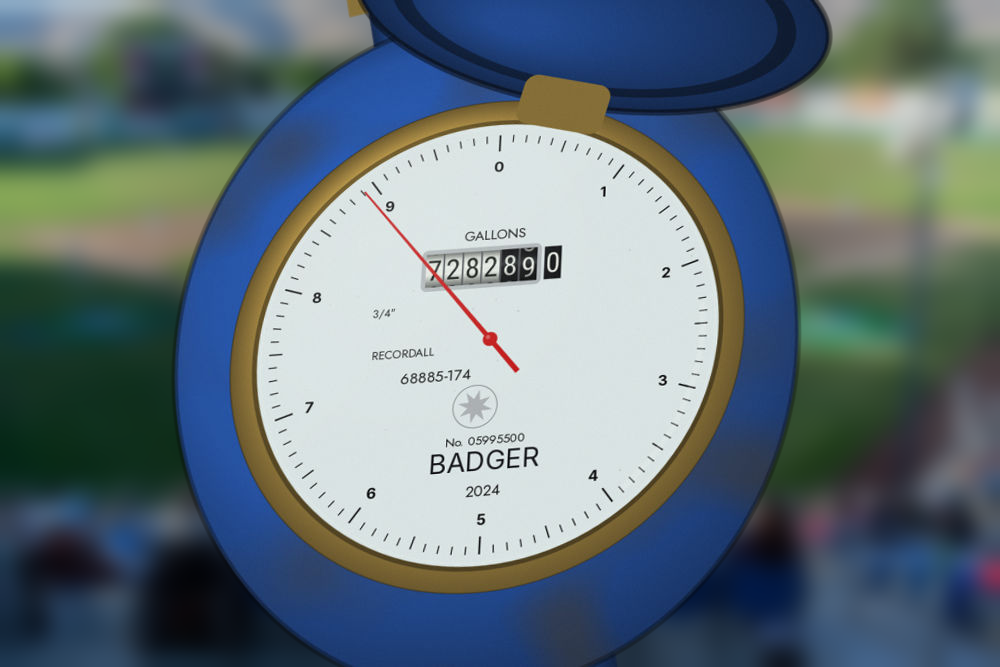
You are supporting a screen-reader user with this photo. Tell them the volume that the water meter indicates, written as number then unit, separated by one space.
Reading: 7282888.9 gal
